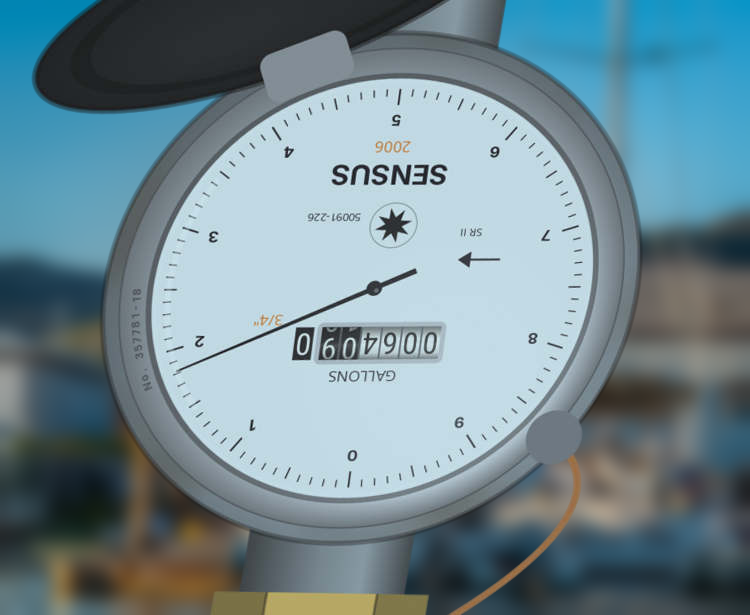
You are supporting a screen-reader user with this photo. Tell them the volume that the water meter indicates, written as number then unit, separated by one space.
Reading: 64091.8 gal
